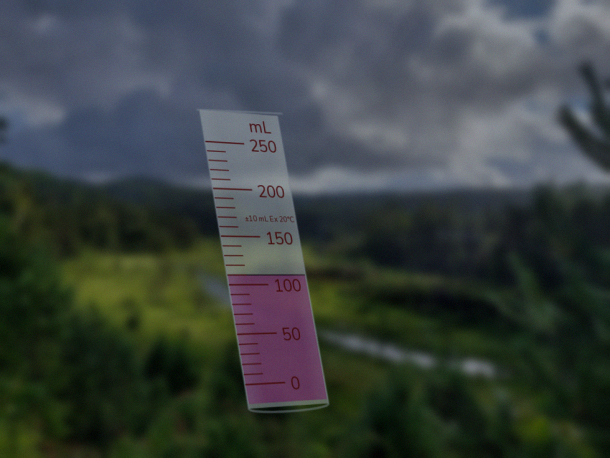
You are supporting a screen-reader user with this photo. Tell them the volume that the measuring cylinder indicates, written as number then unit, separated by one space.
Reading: 110 mL
